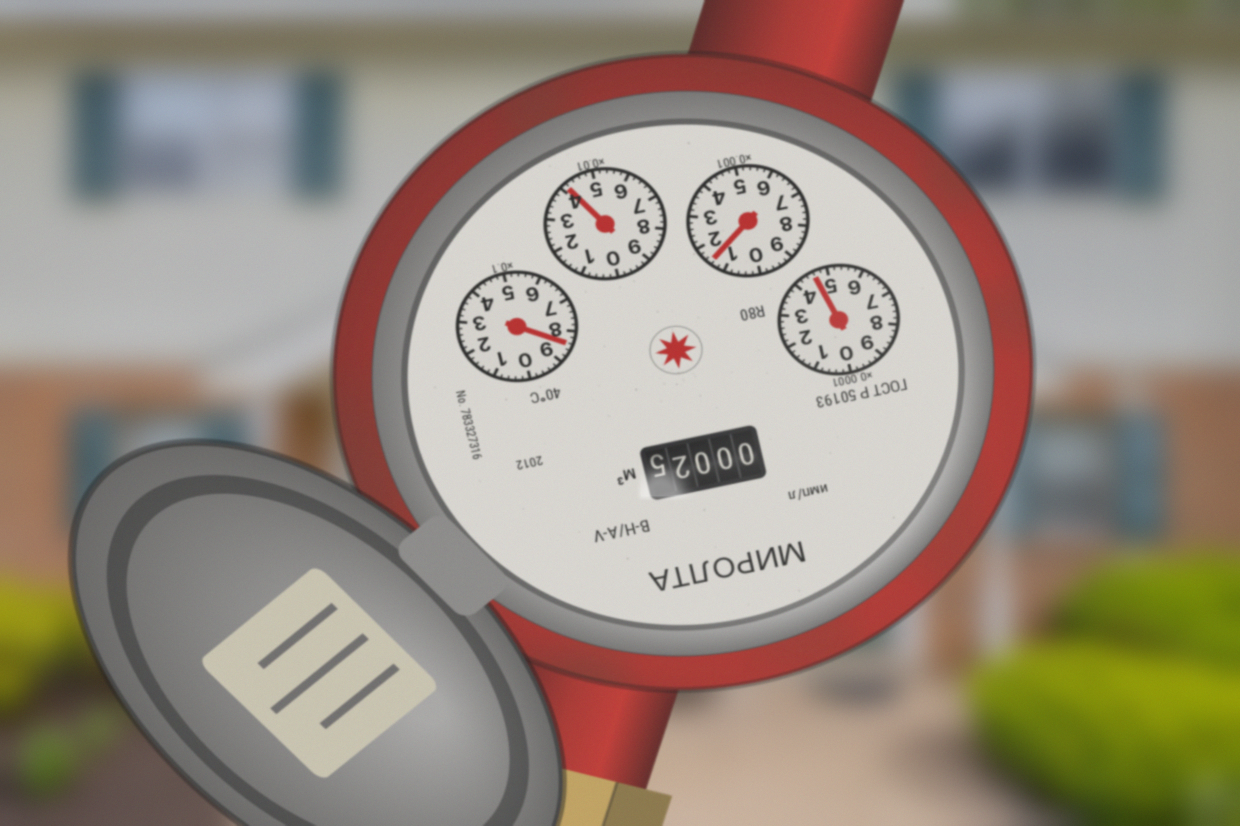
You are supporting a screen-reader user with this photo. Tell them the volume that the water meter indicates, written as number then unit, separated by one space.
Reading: 24.8414 m³
